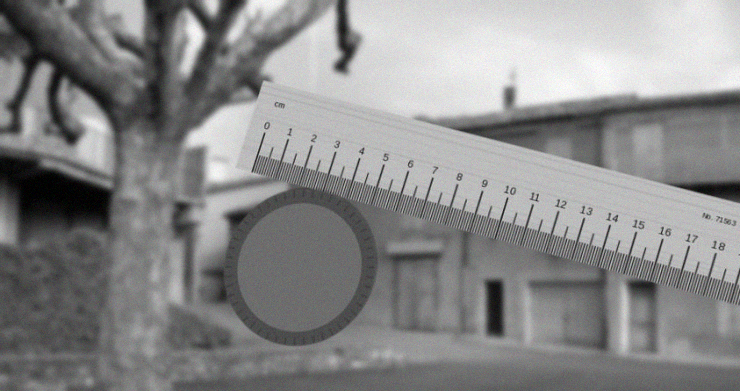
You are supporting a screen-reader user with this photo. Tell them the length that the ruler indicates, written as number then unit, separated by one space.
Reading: 6 cm
